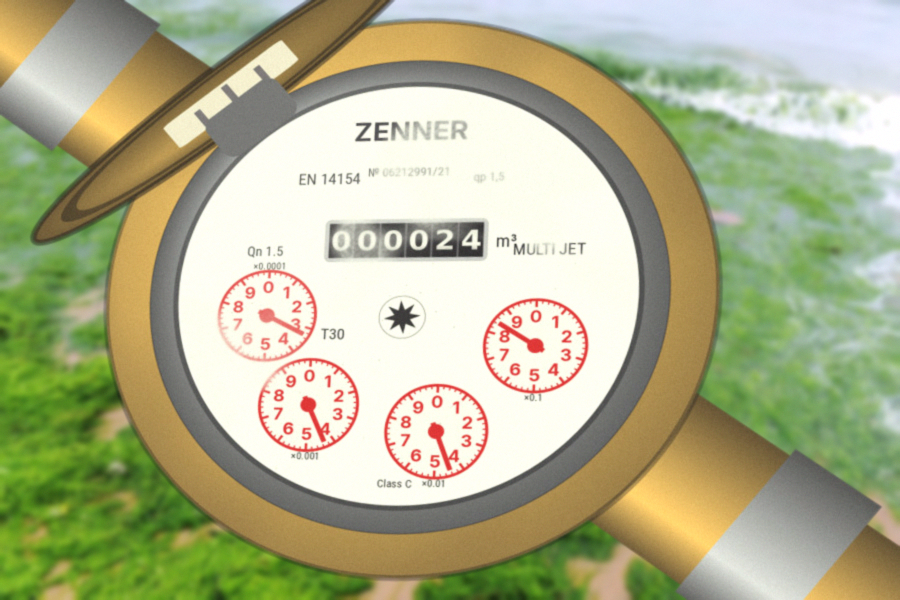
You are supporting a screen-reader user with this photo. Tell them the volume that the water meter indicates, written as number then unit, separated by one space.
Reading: 24.8443 m³
